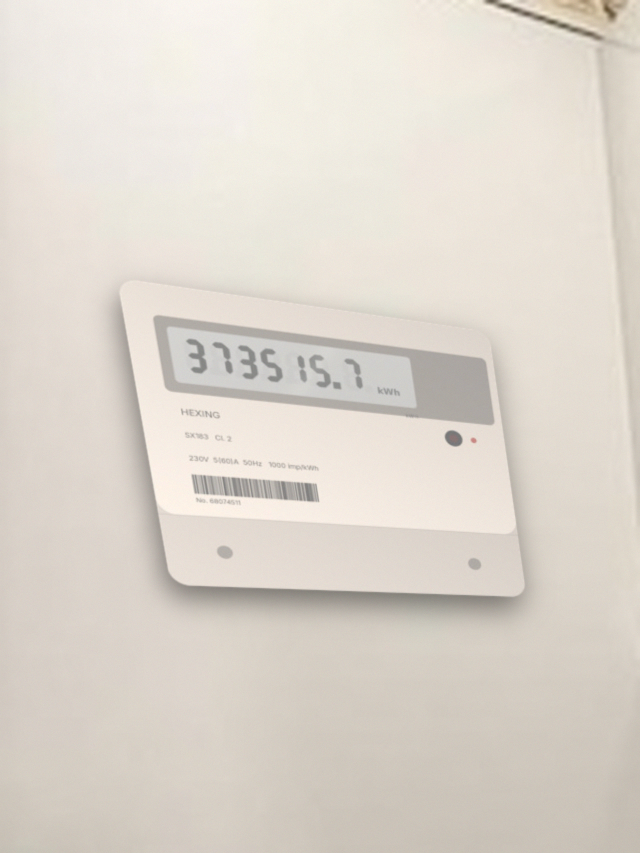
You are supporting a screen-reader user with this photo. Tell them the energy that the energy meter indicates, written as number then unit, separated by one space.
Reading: 373515.7 kWh
